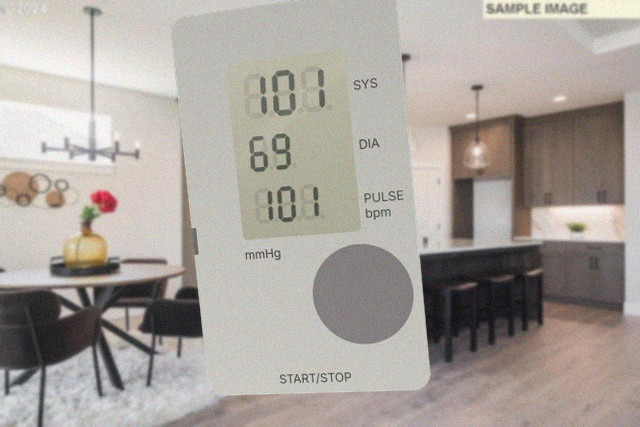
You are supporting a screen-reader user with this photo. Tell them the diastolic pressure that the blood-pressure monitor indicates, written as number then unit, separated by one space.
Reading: 69 mmHg
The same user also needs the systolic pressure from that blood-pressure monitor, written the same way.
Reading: 101 mmHg
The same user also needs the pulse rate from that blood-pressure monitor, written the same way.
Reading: 101 bpm
